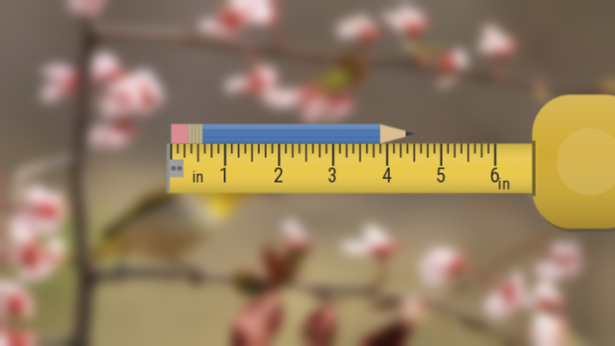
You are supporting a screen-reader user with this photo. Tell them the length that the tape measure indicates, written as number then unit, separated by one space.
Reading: 4.5 in
